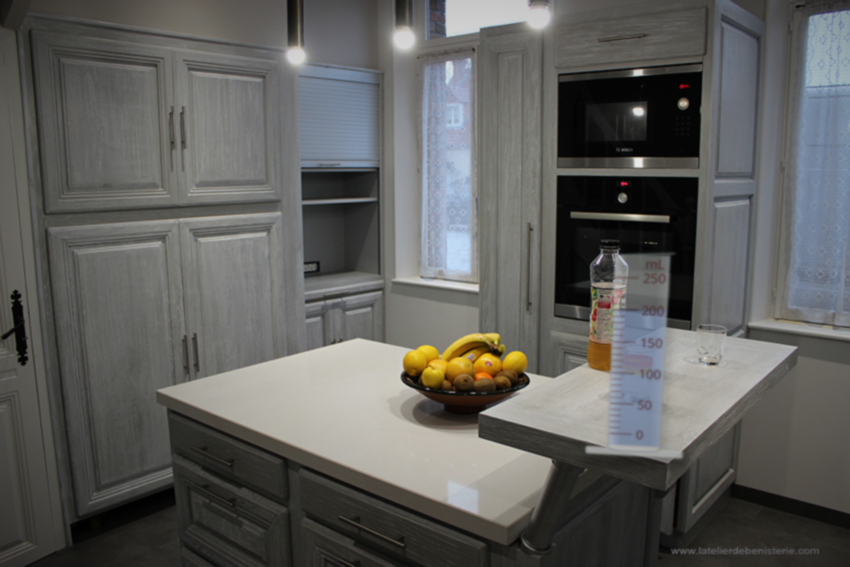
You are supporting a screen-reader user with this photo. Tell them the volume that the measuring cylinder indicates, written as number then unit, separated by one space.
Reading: 200 mL
